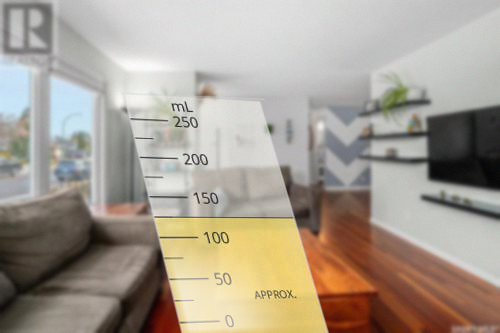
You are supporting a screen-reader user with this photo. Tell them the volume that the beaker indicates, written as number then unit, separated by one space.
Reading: 125 mL
